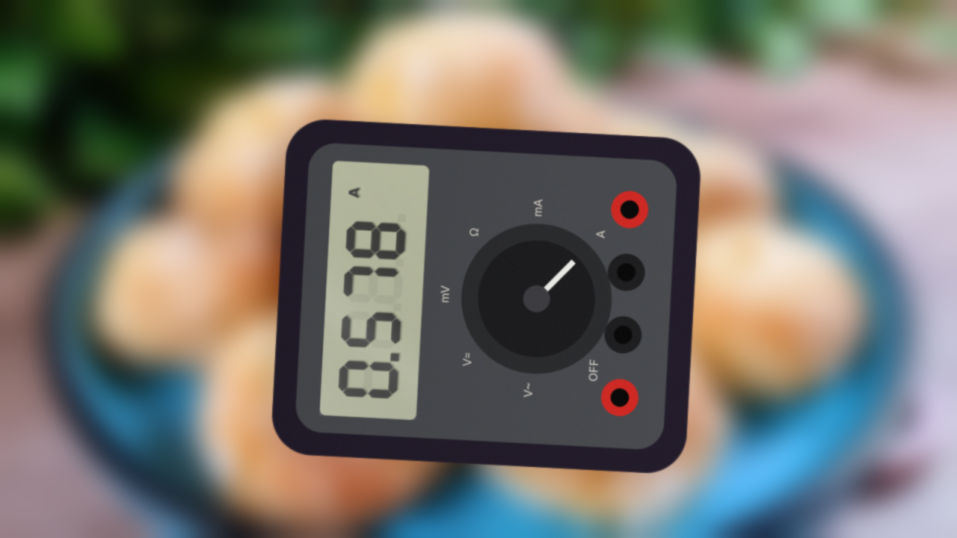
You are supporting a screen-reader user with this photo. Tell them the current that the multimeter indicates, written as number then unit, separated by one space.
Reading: 0.578 A
